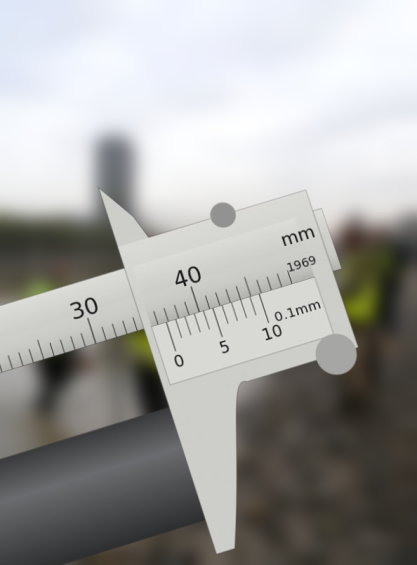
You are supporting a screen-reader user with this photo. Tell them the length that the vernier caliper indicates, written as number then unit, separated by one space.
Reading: 36.8 mm
